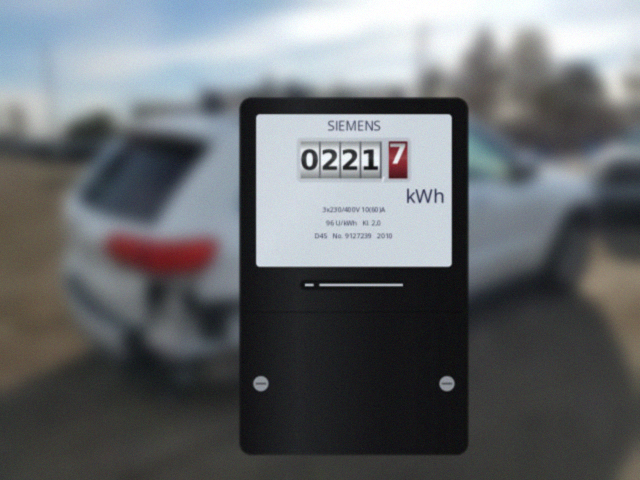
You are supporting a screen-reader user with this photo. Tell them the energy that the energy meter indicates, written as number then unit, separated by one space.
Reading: 221.7 kWh
